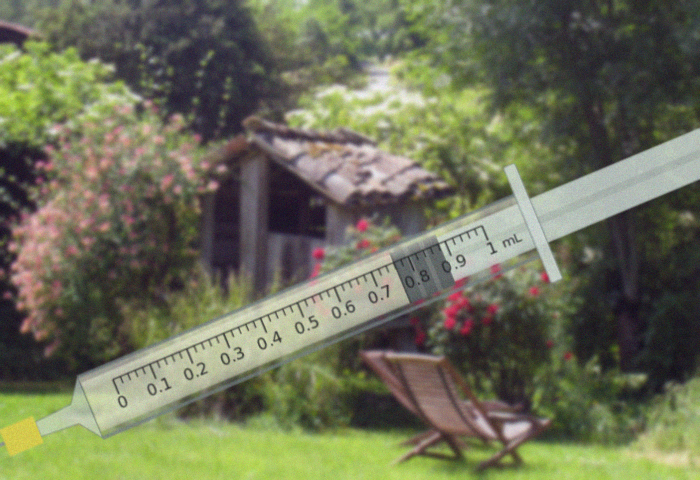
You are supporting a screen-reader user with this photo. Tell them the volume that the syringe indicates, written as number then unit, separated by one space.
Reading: 0.76 mL
